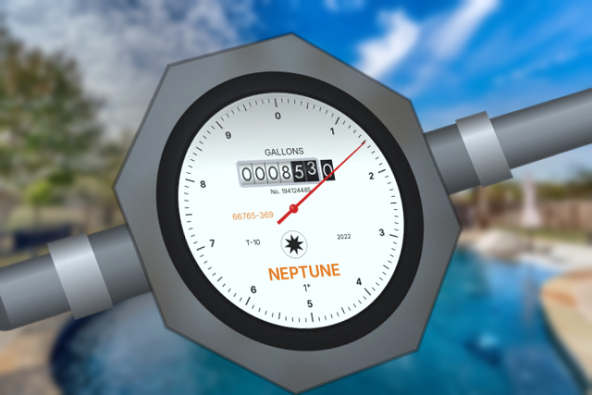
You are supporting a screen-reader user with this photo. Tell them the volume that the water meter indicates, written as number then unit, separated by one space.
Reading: 8531.5 gal
